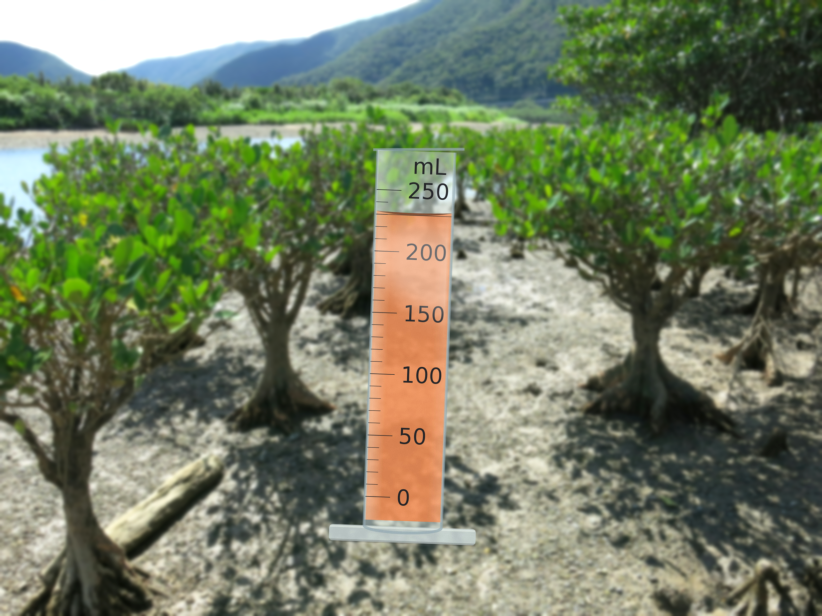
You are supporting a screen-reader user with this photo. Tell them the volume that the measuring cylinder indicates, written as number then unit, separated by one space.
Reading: 230 mL
